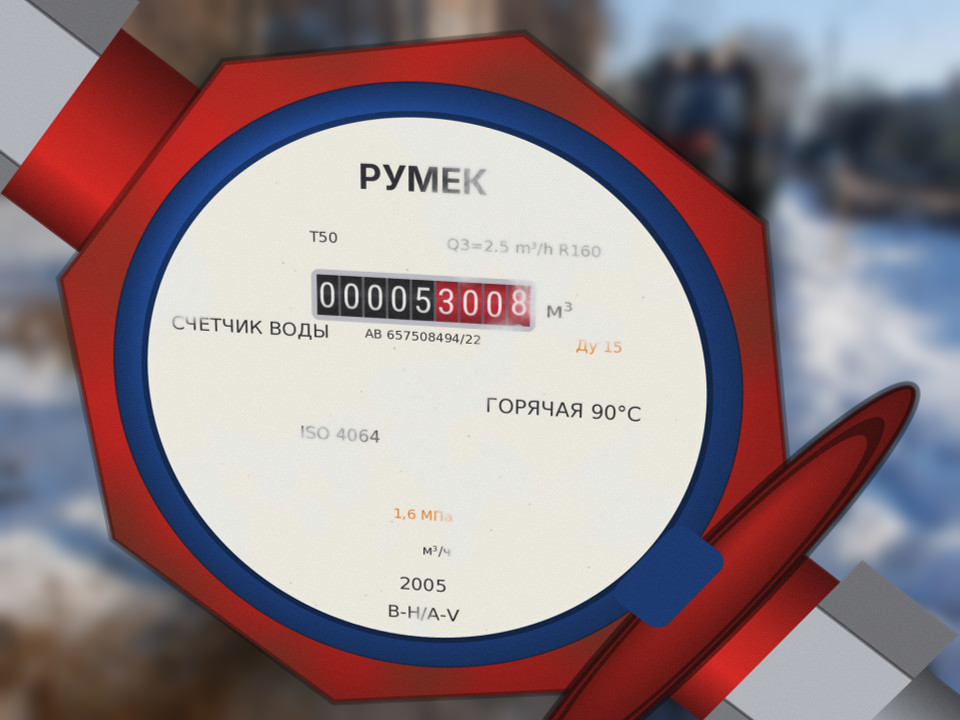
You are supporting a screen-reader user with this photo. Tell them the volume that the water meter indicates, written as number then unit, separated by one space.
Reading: 5.3008 m³
